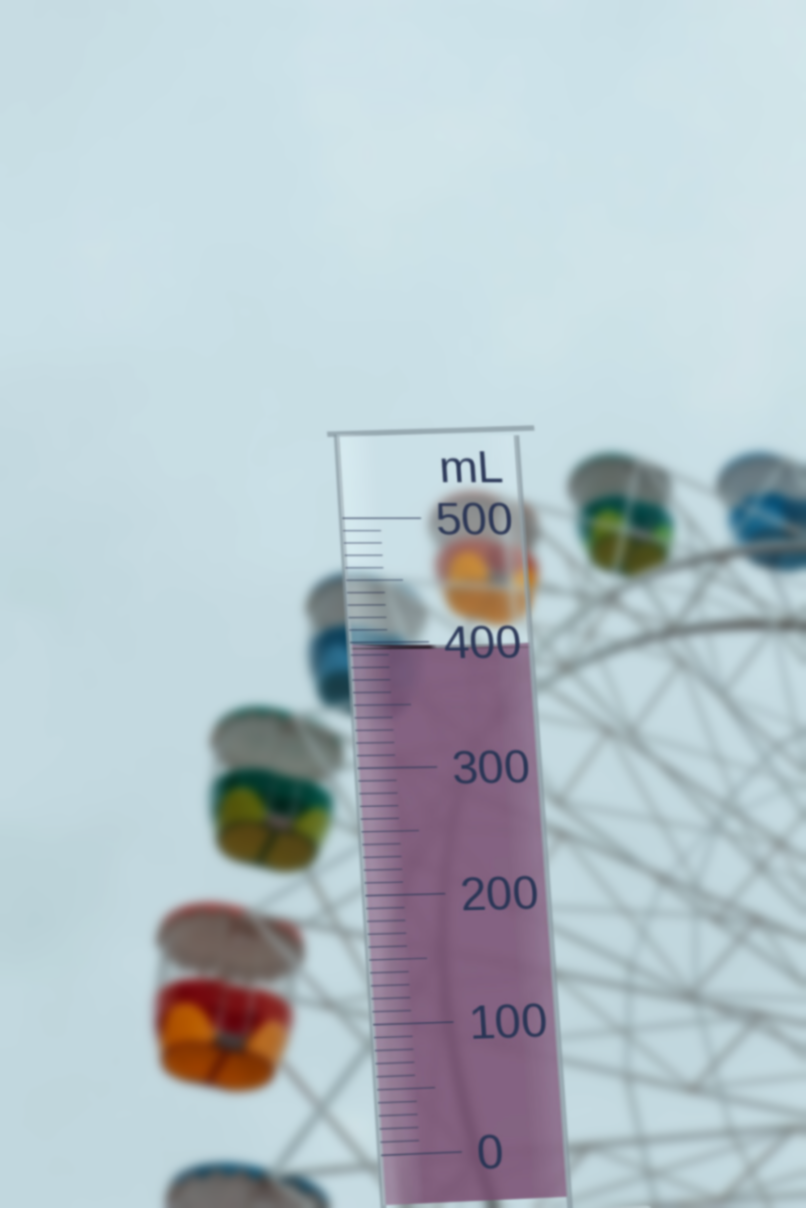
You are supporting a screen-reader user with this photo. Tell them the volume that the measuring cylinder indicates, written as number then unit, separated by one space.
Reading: 395 mL
